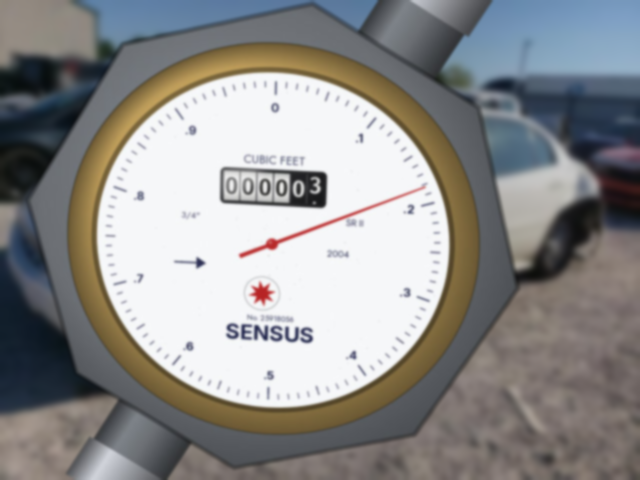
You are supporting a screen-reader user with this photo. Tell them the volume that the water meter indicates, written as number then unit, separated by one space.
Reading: 3.18 ft³
